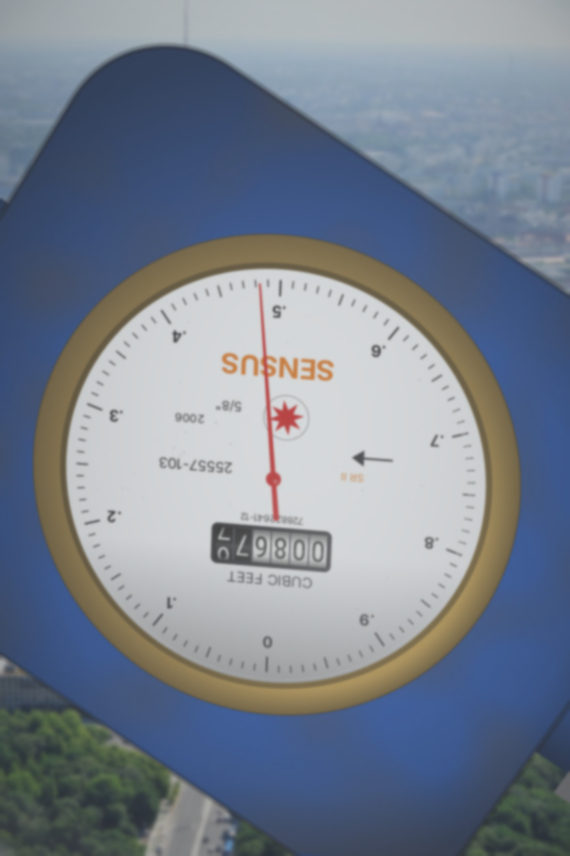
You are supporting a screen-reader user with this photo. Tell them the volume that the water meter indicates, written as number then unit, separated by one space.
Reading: 8676.48 ft³
